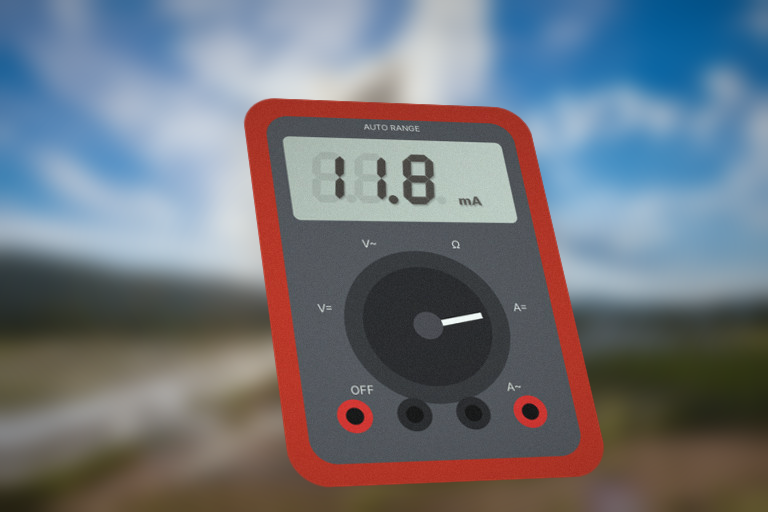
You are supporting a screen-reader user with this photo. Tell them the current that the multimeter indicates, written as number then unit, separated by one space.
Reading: 11.8 mA
